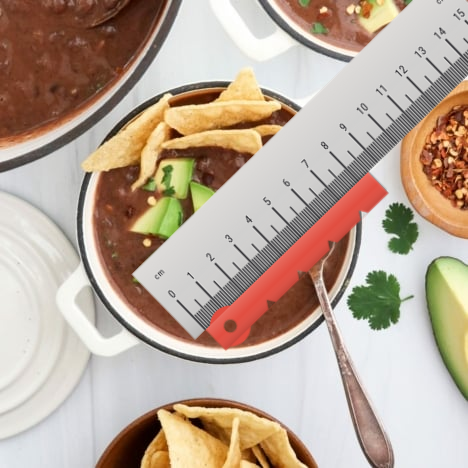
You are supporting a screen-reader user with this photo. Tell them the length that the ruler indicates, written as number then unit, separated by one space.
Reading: 8.5 cm
